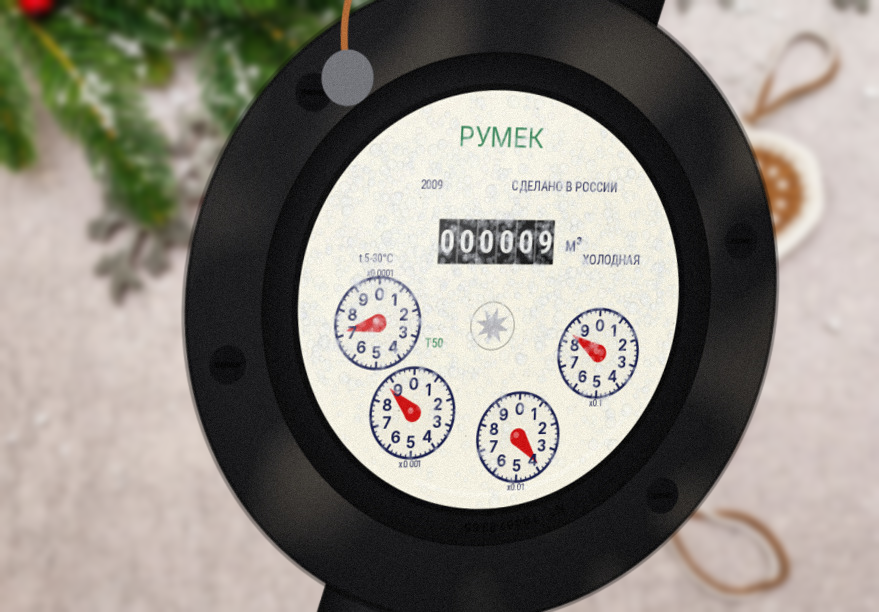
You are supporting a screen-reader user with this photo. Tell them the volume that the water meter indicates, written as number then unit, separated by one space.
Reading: 9.8387 m³
